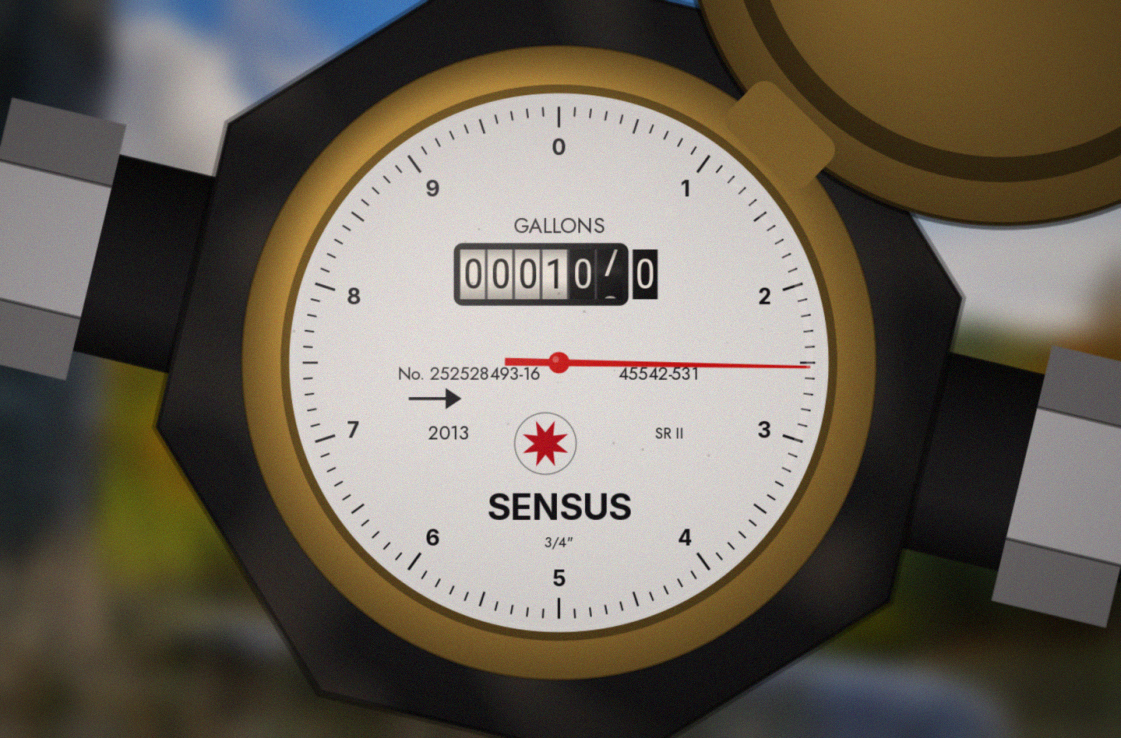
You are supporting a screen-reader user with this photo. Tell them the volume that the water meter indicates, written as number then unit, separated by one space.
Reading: 1072.5 gal
